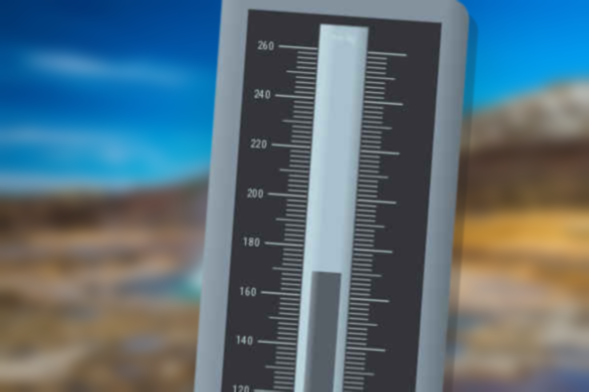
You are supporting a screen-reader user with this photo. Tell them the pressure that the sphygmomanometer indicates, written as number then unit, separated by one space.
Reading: 170 mmHg
